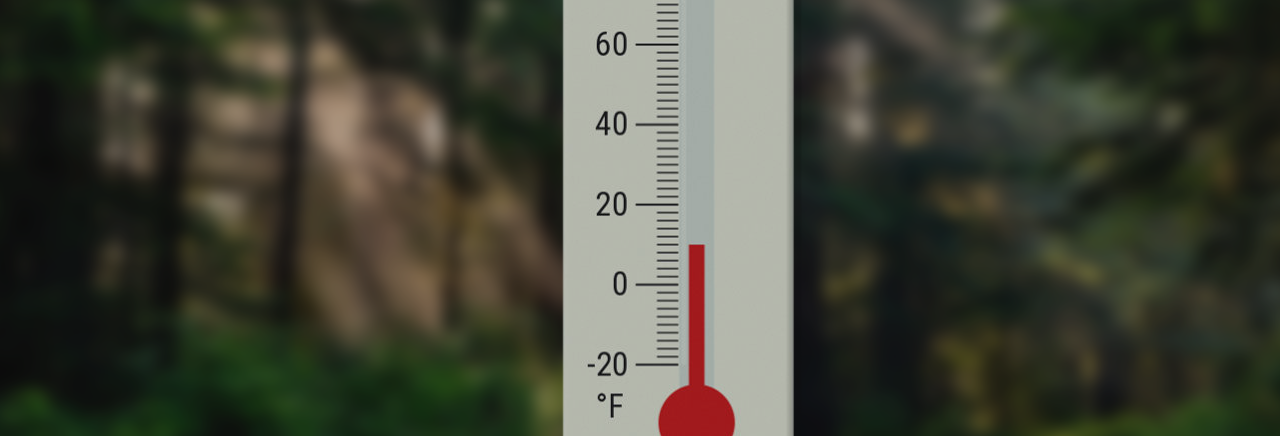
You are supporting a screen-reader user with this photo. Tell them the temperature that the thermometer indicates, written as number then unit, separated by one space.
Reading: 10 °F
